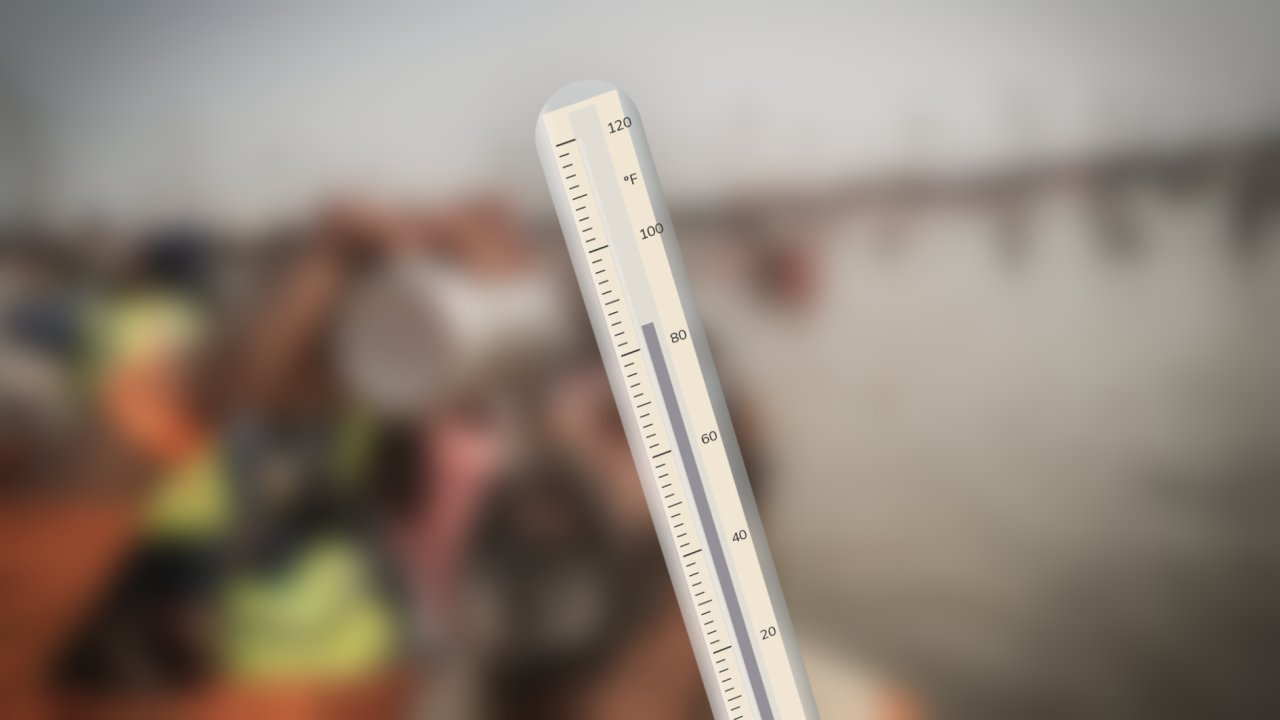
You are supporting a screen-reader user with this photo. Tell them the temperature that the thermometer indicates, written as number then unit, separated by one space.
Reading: 84 °F
